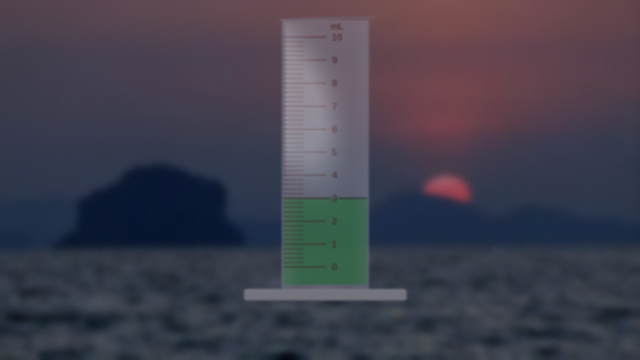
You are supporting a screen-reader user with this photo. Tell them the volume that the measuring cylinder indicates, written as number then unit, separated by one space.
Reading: 3 mL
